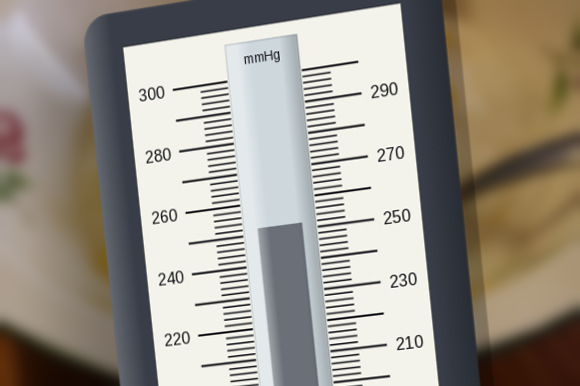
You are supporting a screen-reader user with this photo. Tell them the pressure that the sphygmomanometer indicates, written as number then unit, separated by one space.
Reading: 252 mmHg
